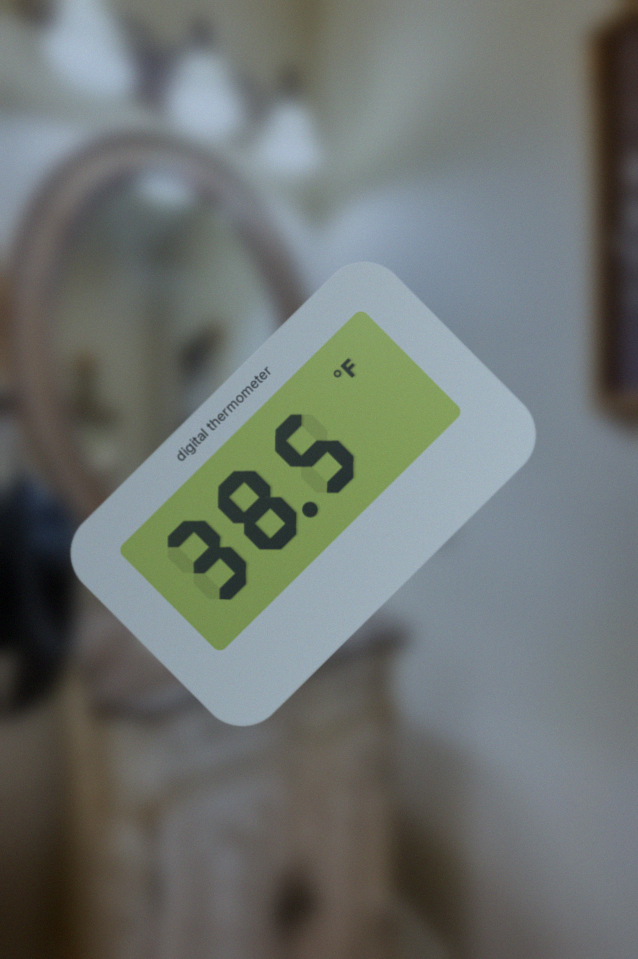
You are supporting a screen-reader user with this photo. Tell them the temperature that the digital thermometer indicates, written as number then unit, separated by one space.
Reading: 38.5 °F
